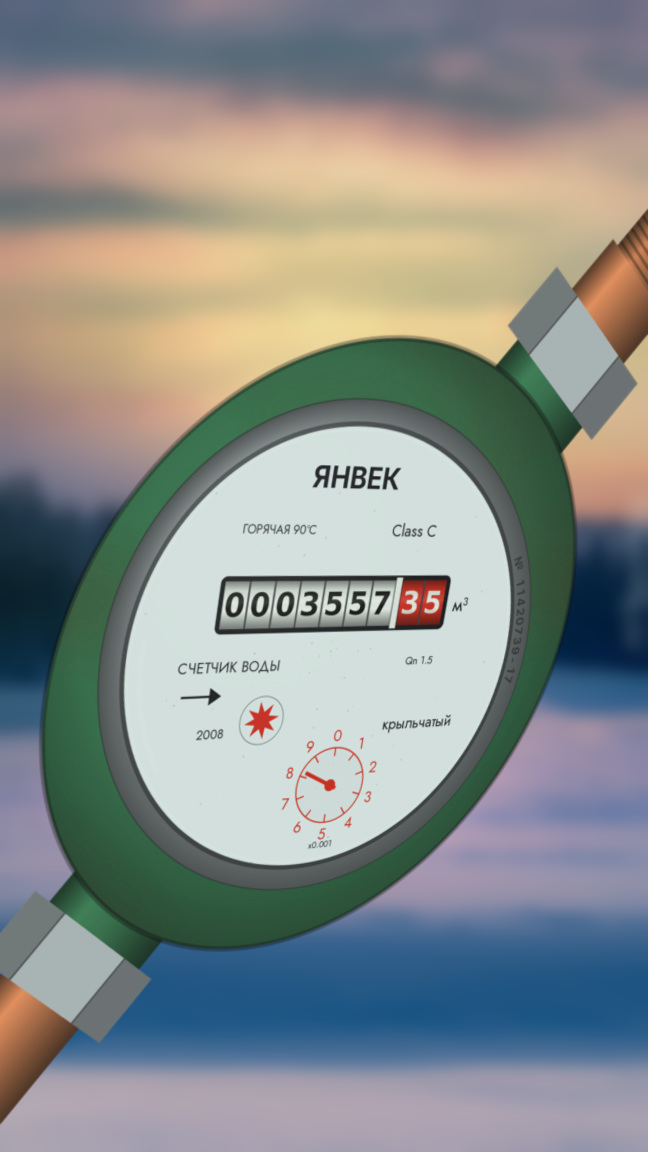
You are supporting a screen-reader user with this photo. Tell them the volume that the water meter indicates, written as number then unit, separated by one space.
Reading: 3557.358 m³
